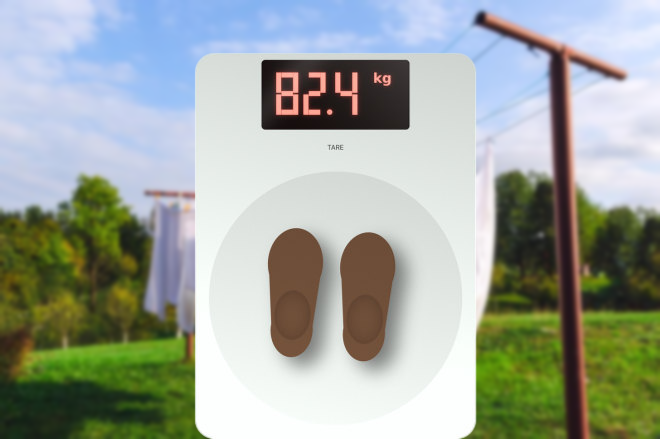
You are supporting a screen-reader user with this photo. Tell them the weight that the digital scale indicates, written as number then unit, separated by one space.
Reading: 82.4 kg
